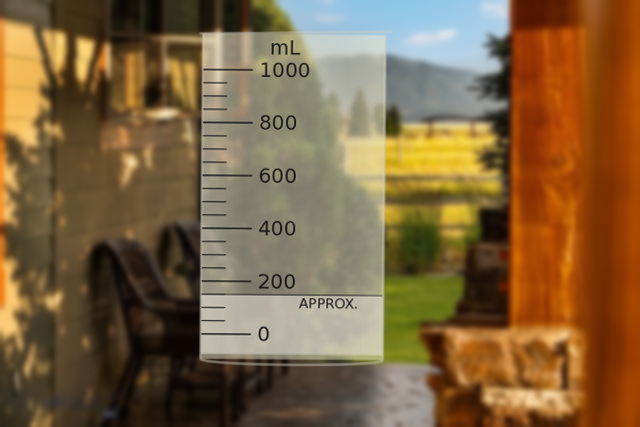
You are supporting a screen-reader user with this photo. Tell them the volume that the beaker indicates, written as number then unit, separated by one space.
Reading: 150 mL
